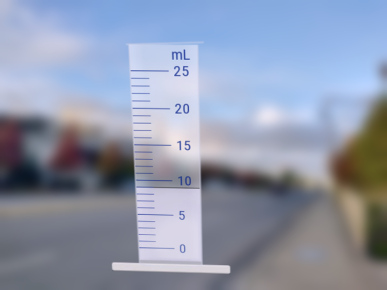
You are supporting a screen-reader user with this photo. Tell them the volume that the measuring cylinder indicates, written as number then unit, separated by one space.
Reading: 9 mL
